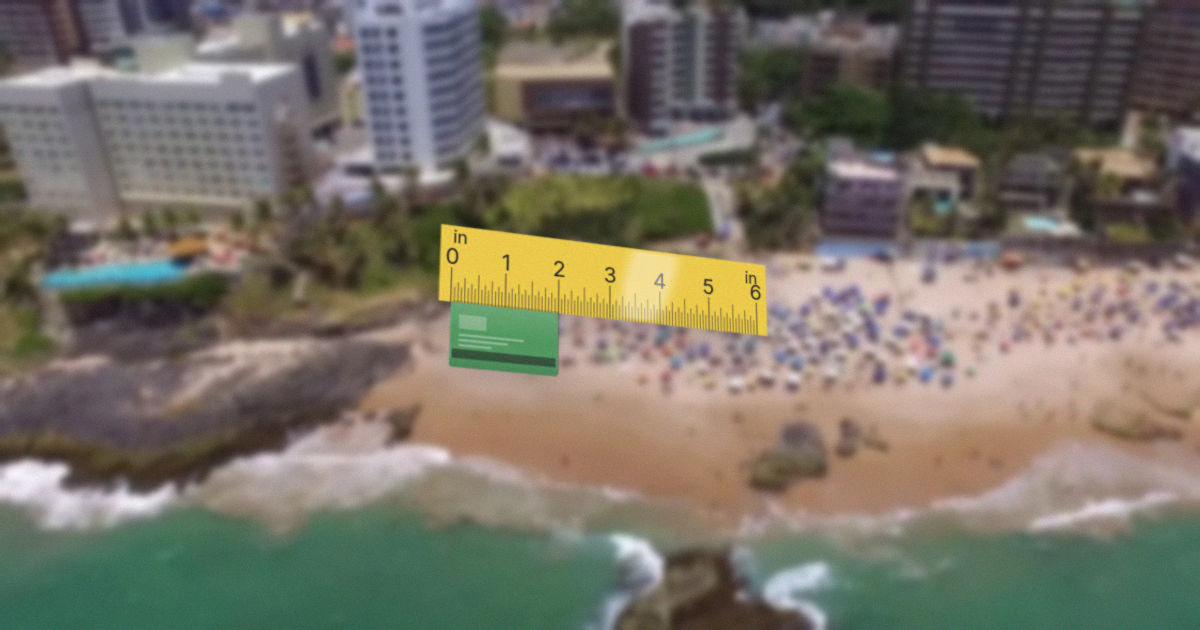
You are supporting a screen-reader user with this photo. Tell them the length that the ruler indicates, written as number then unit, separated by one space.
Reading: 2 in
